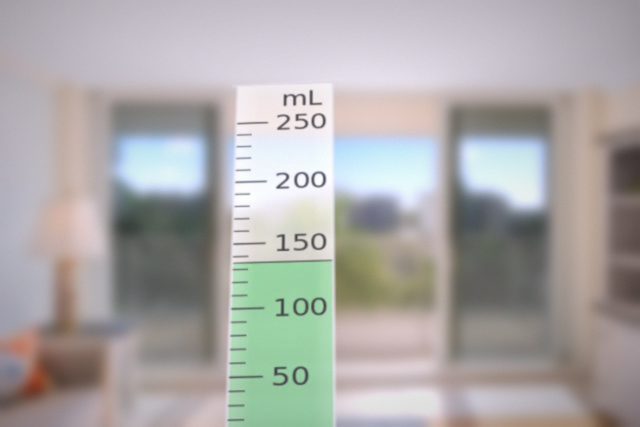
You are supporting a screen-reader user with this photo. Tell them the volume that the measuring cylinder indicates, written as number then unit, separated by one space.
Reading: 135 mL
